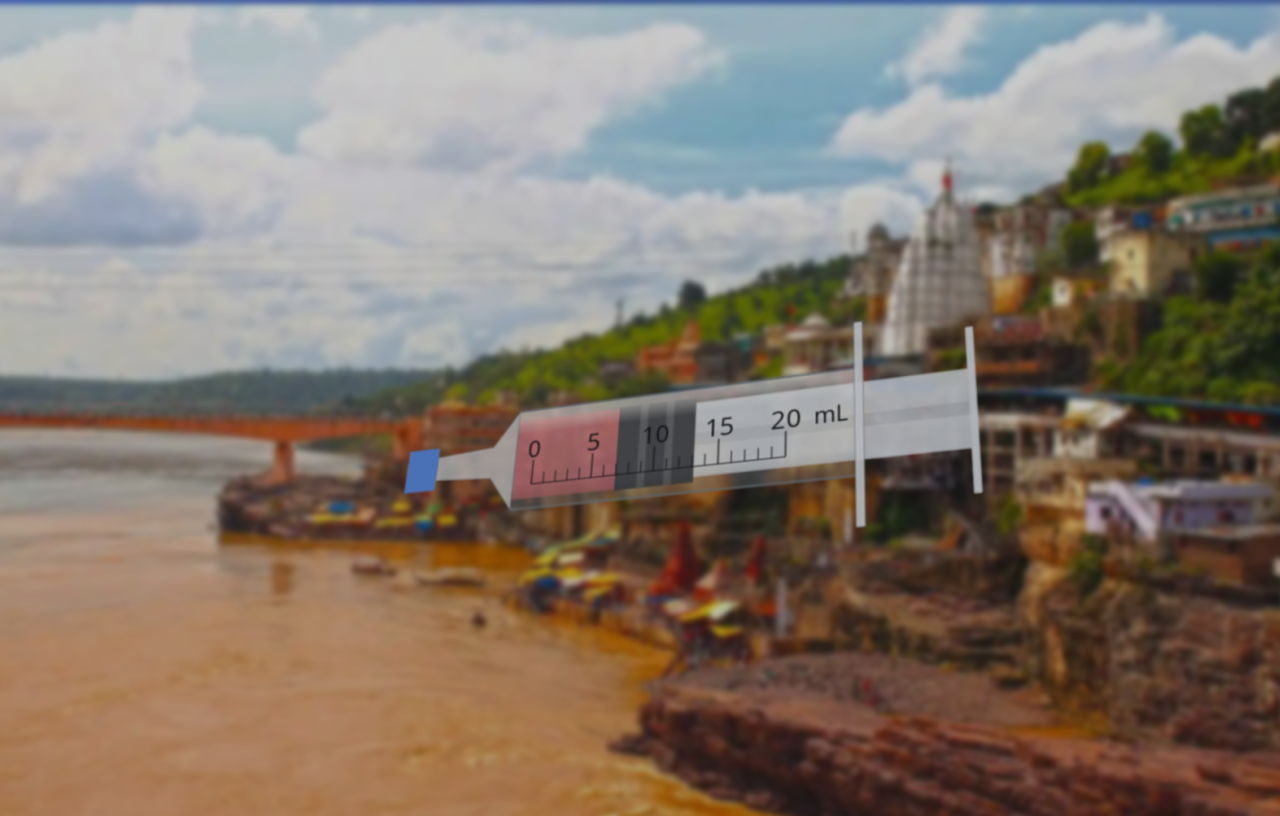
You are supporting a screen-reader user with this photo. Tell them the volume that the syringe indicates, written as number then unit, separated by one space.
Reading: 7 mL
